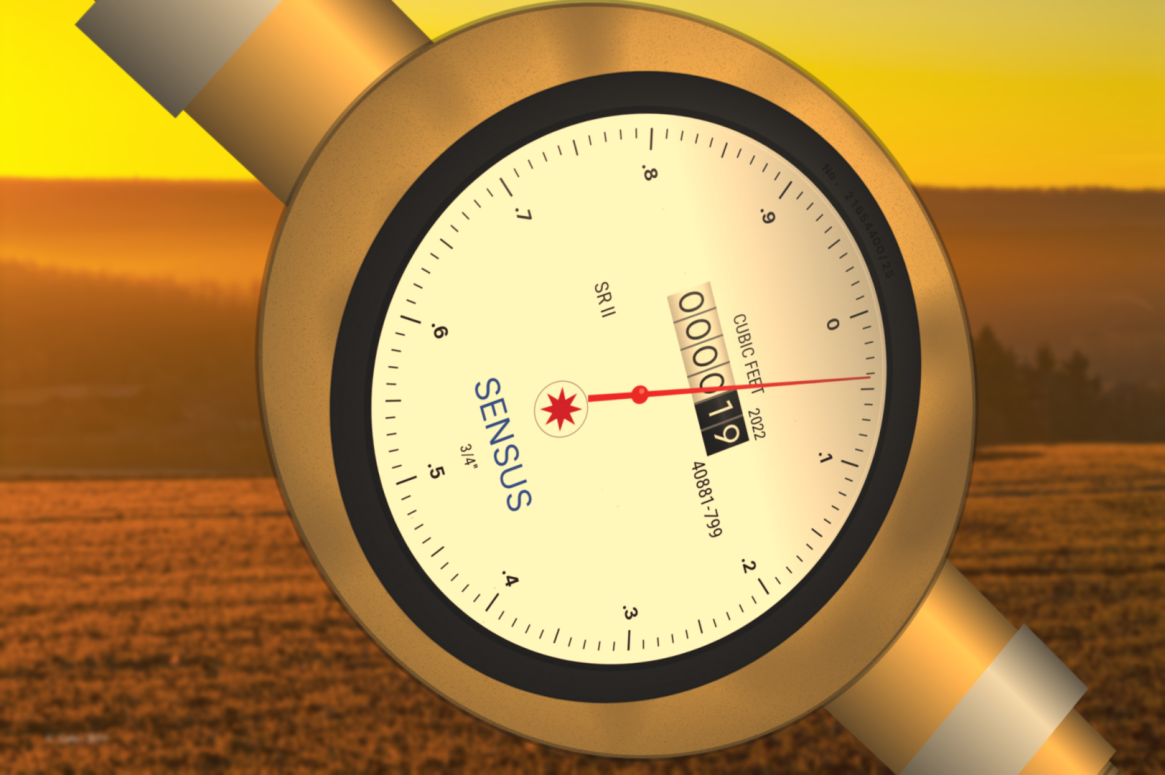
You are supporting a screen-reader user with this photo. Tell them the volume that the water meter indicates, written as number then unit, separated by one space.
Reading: 19.04 ft³
